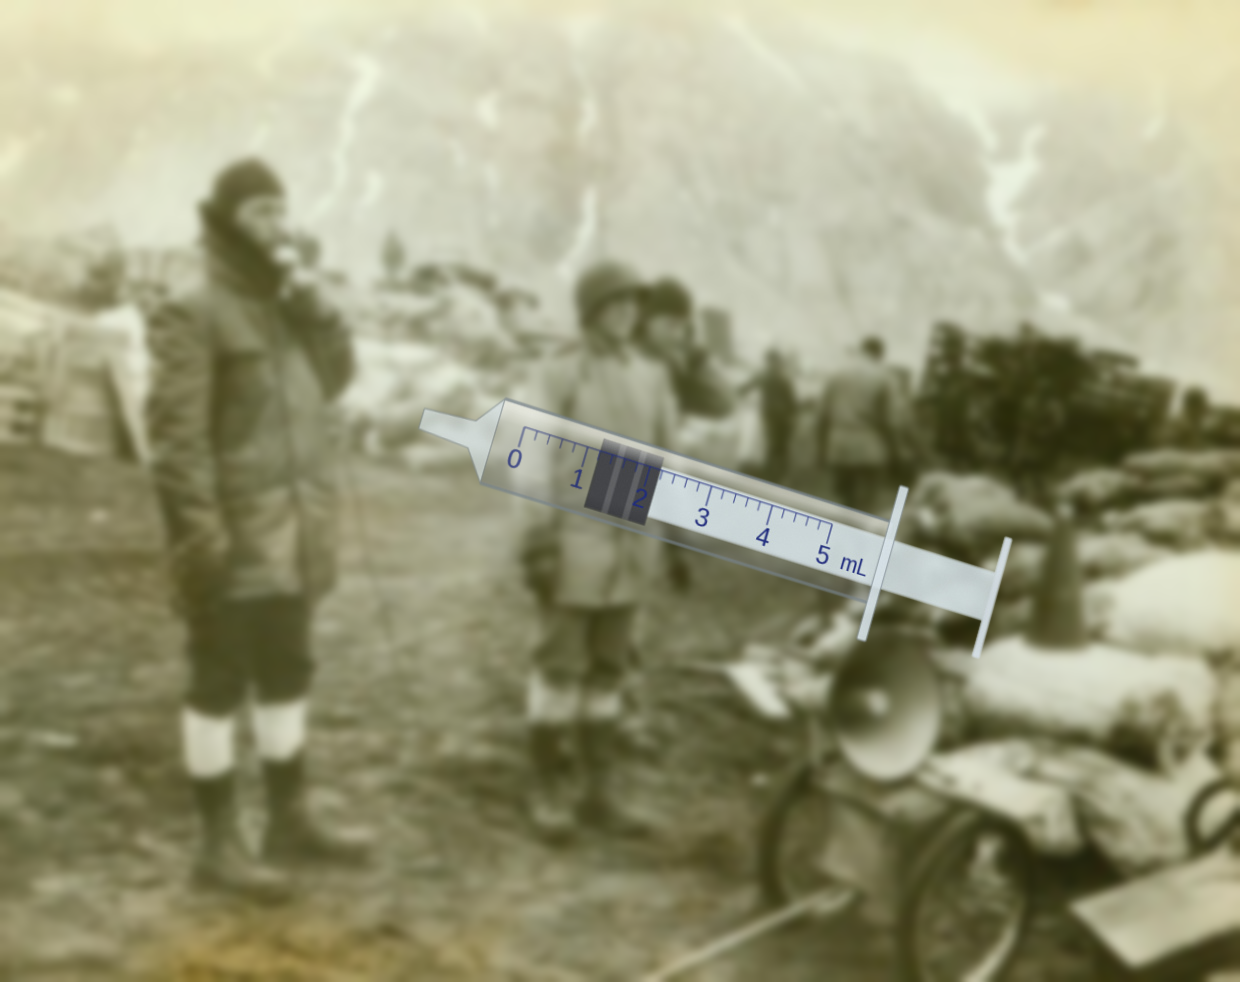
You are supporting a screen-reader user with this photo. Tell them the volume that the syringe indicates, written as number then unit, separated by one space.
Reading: 1.2 mL
